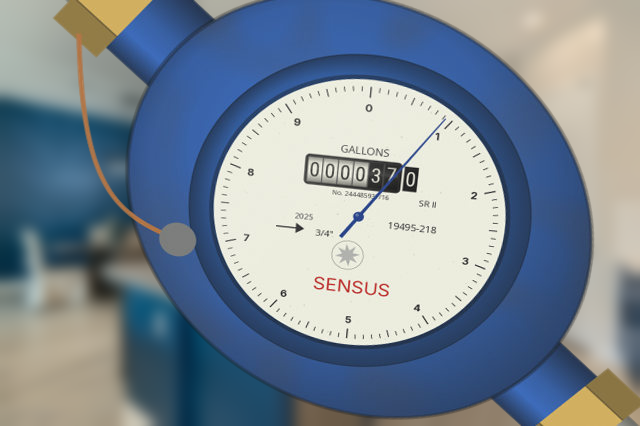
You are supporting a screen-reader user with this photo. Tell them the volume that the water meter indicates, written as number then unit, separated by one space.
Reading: 370.9 gal
